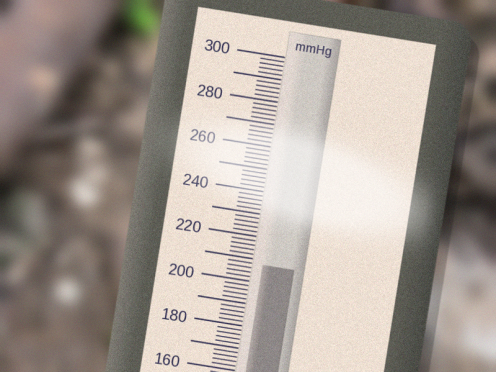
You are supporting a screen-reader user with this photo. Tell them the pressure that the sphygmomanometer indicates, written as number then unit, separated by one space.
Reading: 208 mmHg
